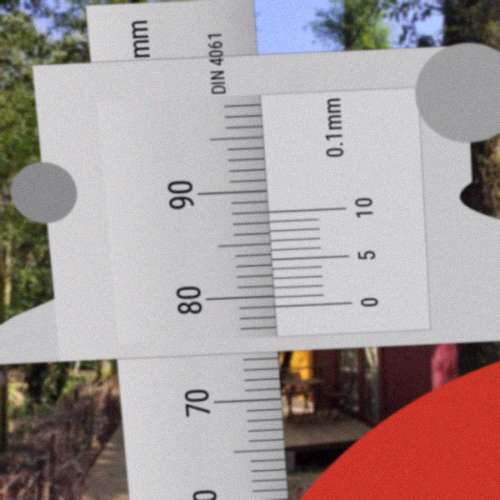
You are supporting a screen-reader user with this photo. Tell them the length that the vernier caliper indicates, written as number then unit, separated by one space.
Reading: 79.0 mm
